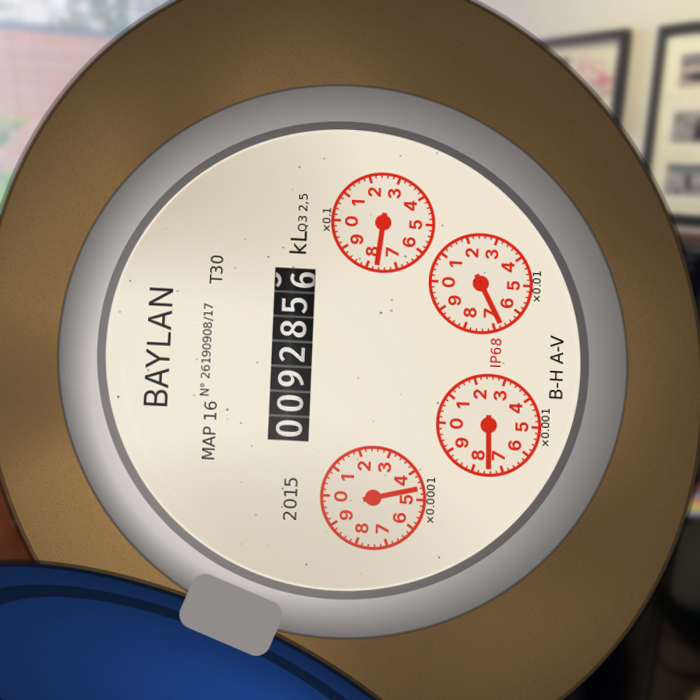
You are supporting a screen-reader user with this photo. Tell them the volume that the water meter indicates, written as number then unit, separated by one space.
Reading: 92855.7674 kL
